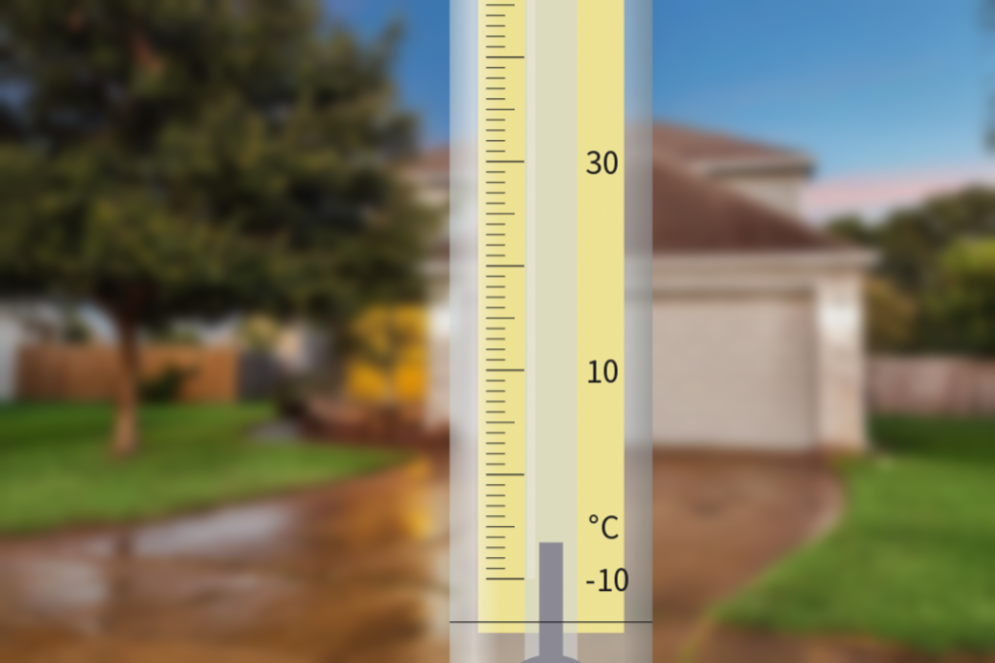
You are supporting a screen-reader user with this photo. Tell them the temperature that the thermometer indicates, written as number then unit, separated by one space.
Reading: -6.5 °C
